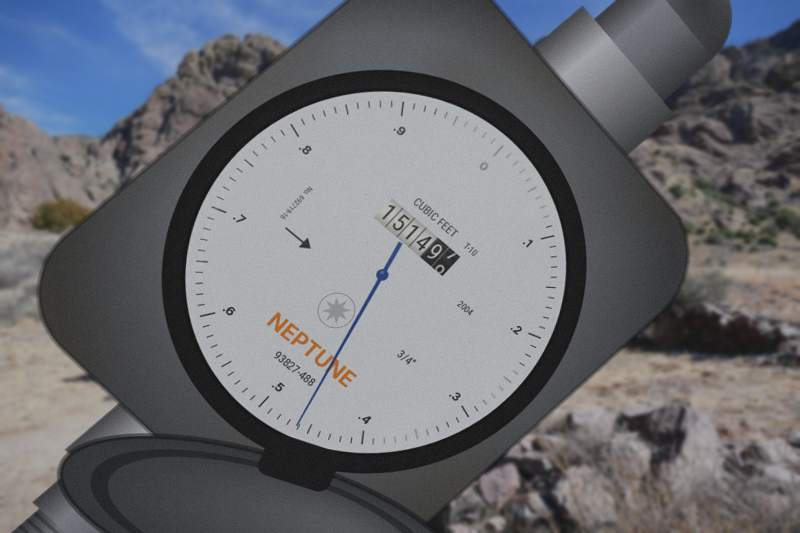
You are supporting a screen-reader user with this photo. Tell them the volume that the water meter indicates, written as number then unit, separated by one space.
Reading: 151497.46 ft³
